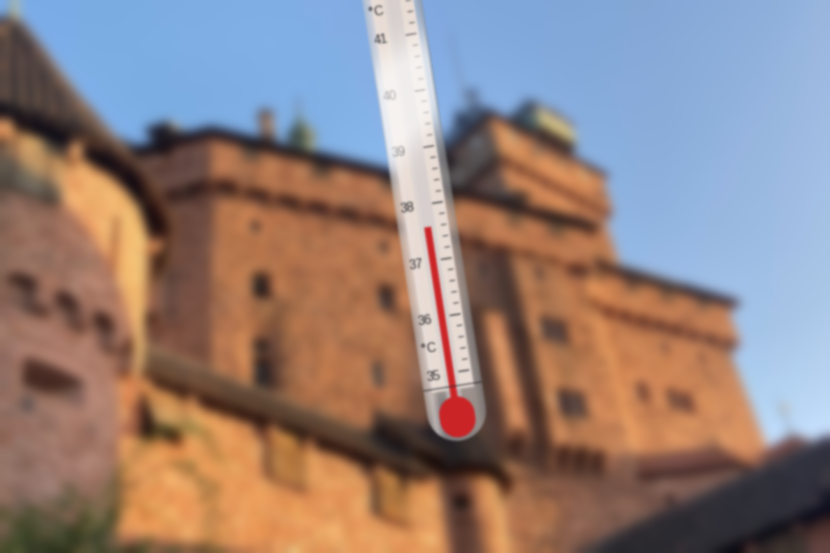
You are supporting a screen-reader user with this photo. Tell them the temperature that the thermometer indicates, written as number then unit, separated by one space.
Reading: 37.6 °C
